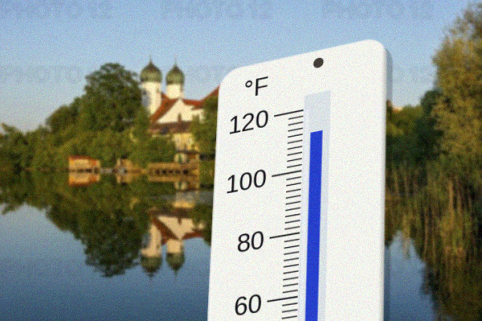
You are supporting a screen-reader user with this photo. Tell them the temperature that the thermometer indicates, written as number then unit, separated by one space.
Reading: 112 °F
